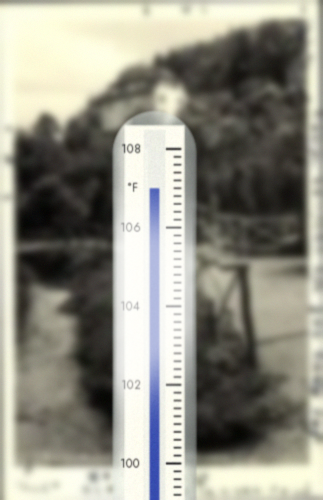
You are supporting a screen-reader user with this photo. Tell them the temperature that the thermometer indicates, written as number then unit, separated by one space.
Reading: 107 °F
